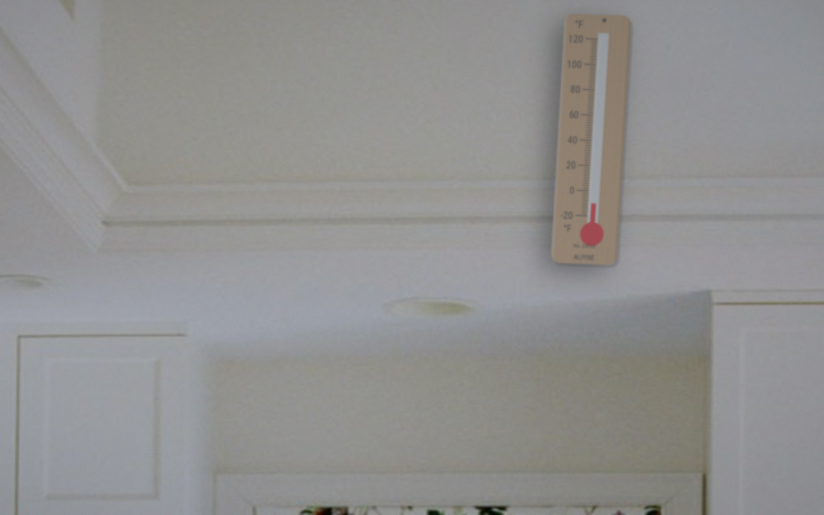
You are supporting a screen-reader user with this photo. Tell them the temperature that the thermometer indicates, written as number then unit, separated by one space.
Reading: -10 °F
